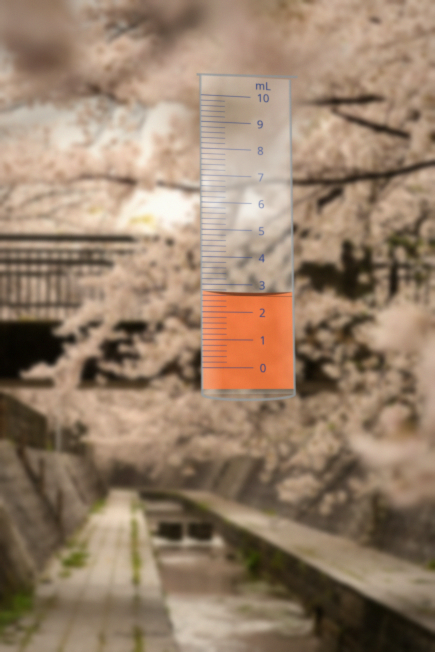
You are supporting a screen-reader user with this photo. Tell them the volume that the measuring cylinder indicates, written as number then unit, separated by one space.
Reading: 2.6 mL
